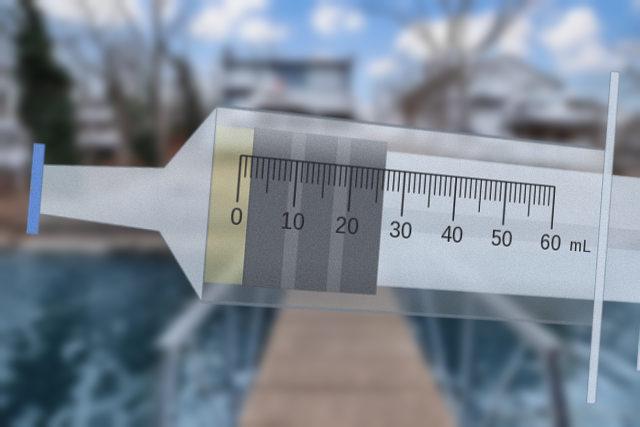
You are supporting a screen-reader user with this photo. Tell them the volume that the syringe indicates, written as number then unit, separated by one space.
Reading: 2 mL
